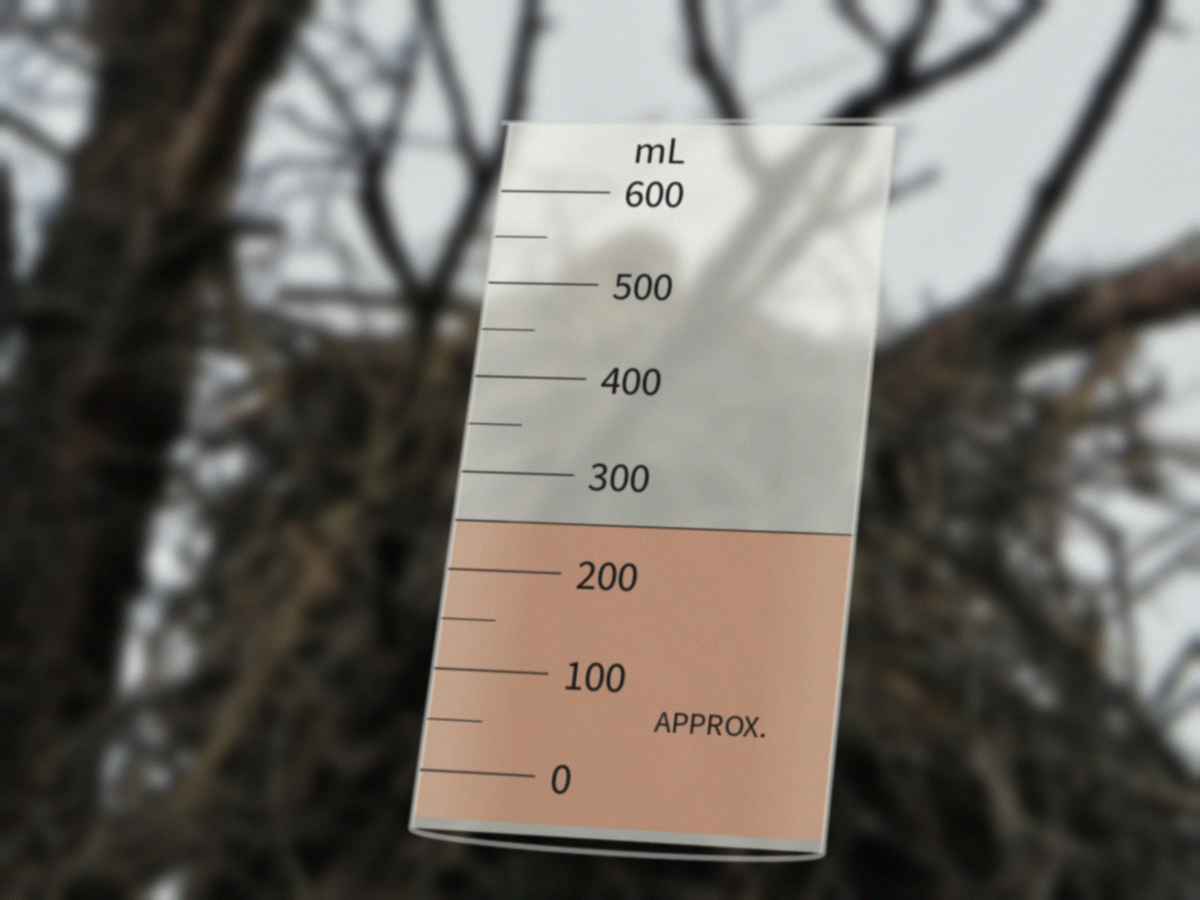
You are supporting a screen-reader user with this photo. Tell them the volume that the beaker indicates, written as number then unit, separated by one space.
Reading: 250 mL
